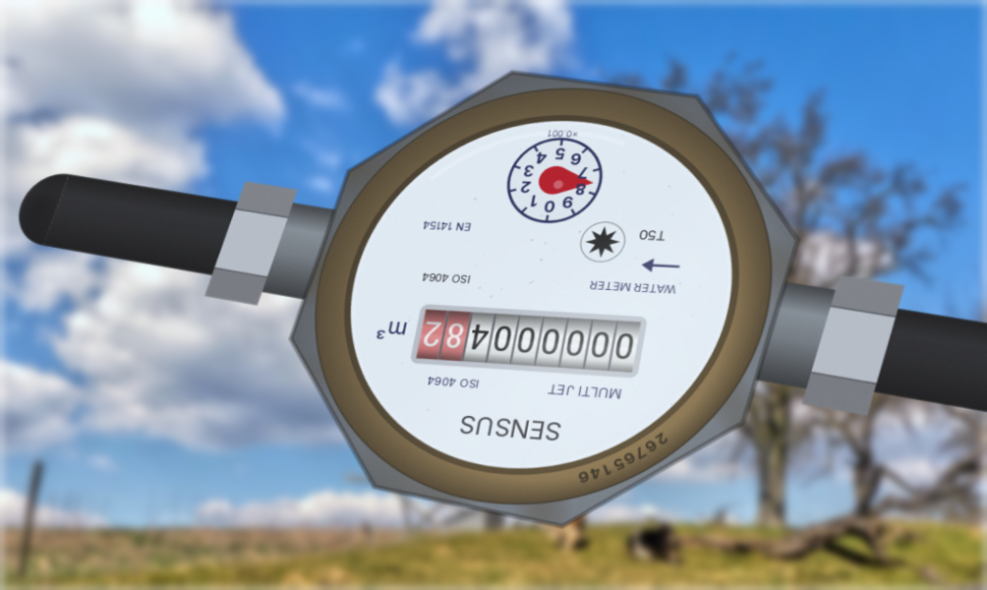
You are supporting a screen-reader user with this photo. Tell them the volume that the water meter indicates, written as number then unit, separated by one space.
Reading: 4.827 m³
